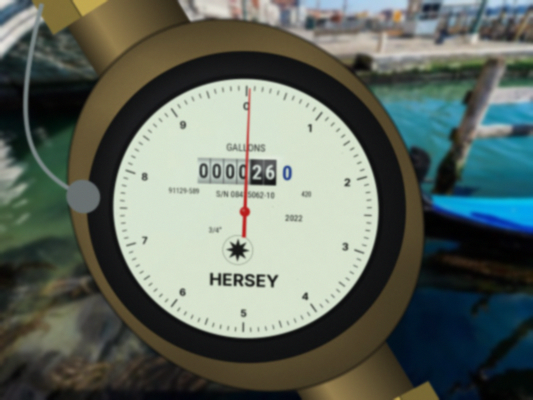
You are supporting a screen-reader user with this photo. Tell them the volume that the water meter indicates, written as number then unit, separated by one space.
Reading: 260.0 gal
